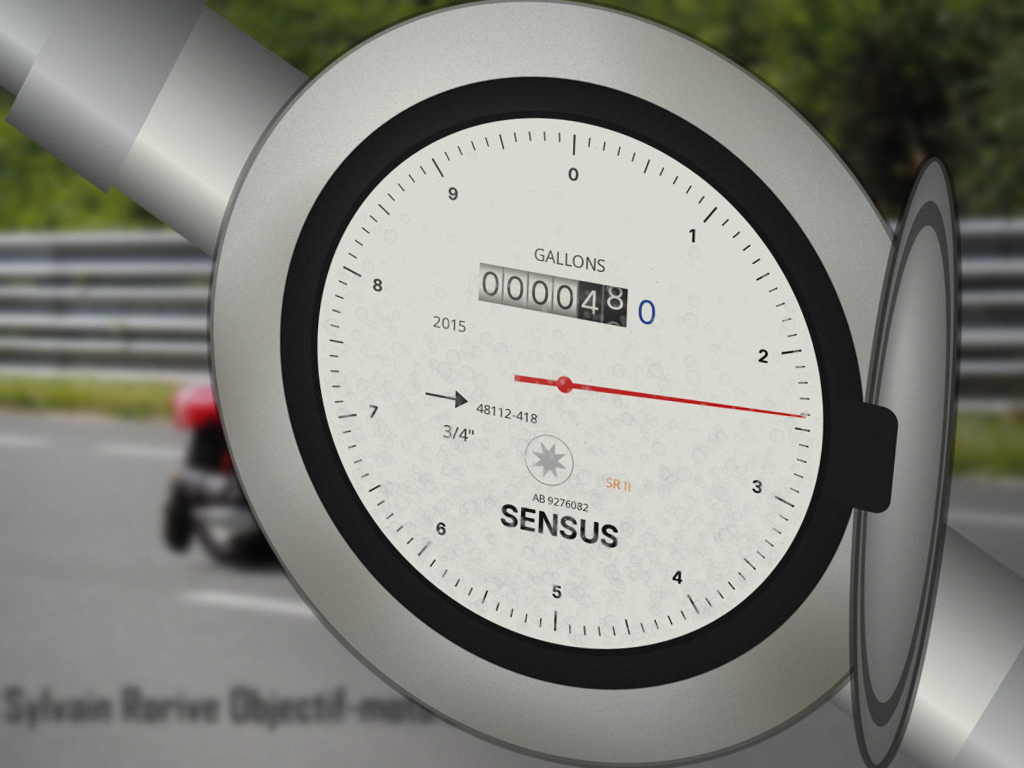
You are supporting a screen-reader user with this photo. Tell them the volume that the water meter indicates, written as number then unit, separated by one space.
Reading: 482.4 gal
